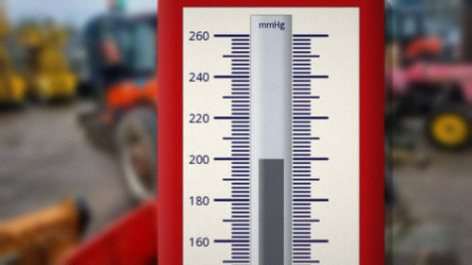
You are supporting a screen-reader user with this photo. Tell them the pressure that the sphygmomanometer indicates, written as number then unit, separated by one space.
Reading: 200 mmHg
